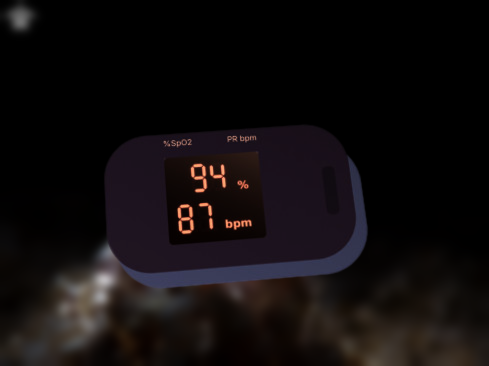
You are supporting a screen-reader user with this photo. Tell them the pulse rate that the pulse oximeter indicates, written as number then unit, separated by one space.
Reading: 87 bpm
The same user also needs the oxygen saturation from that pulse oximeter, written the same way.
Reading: 94 %
